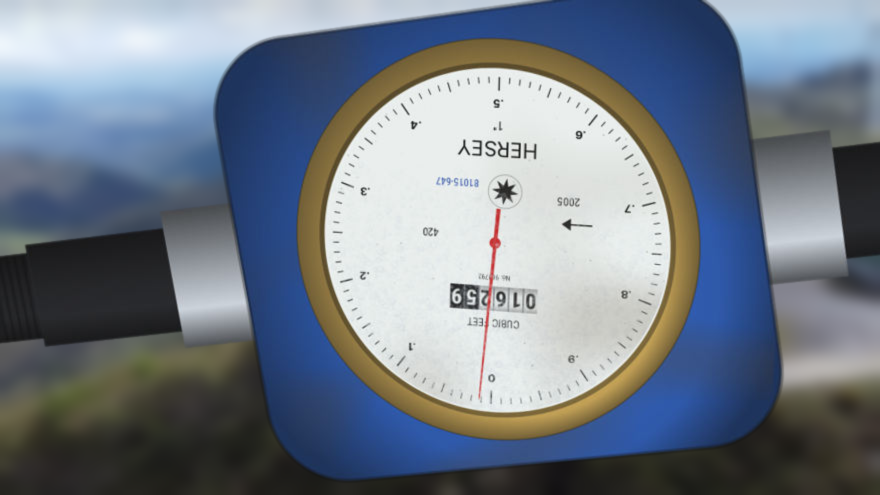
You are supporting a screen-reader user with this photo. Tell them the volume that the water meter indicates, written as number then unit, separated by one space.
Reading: 16259.01 ft³
